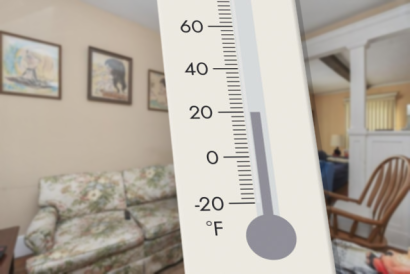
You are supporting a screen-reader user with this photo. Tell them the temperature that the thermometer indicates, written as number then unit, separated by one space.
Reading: 20 °F
